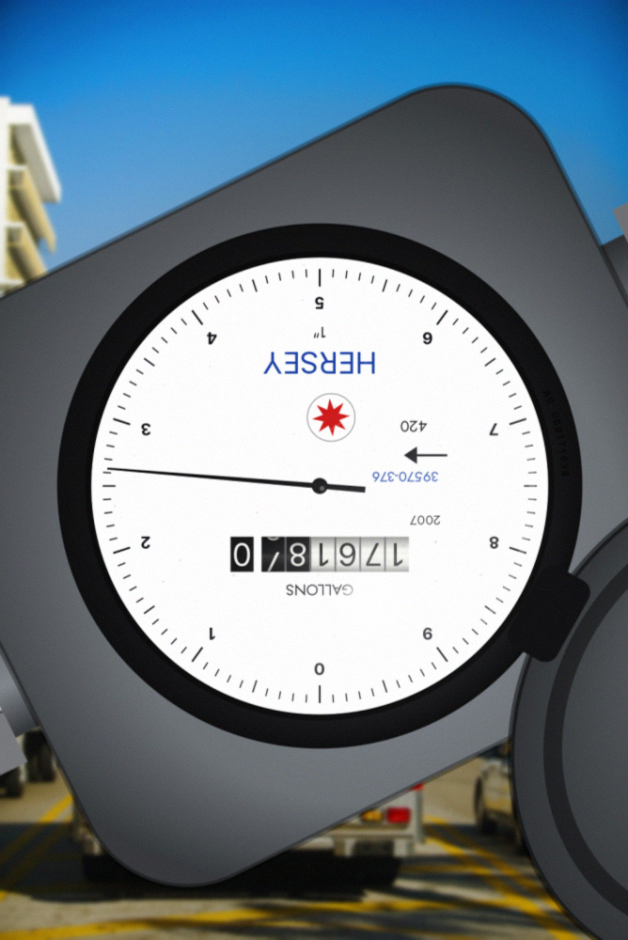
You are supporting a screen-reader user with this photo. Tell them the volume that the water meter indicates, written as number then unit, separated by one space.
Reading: 1761872.6 gal
